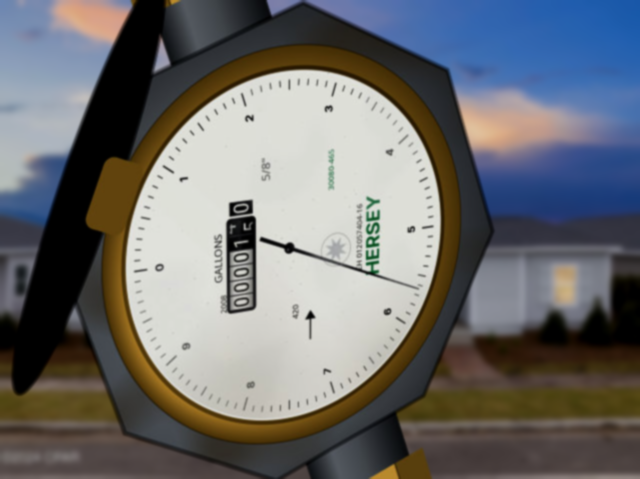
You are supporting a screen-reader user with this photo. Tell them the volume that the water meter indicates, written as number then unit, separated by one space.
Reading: 145.6 gal
